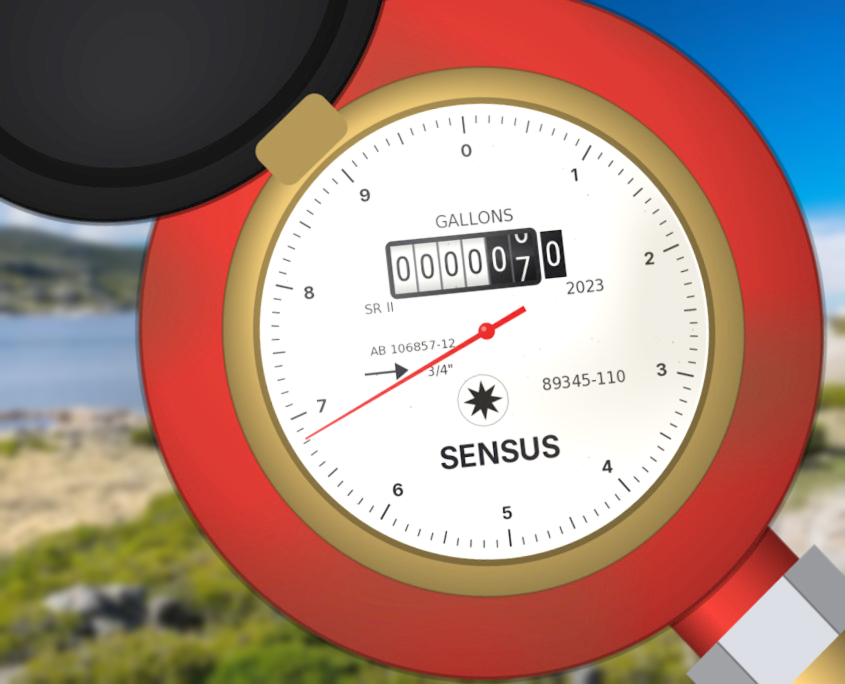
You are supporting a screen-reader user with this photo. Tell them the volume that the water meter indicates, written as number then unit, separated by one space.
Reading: 66.8 gal
